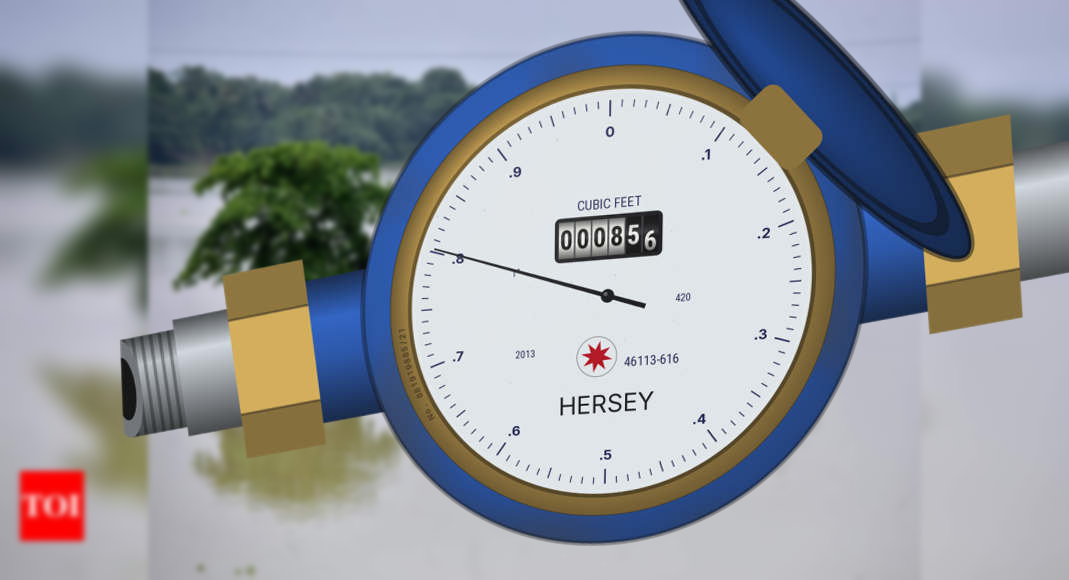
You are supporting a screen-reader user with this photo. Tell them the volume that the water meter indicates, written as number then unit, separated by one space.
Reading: 855.80 ft³
